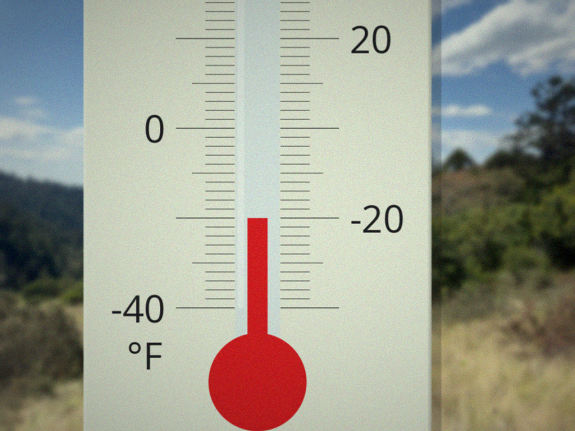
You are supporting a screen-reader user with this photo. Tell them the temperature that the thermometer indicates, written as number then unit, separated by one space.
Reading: -20 °F
